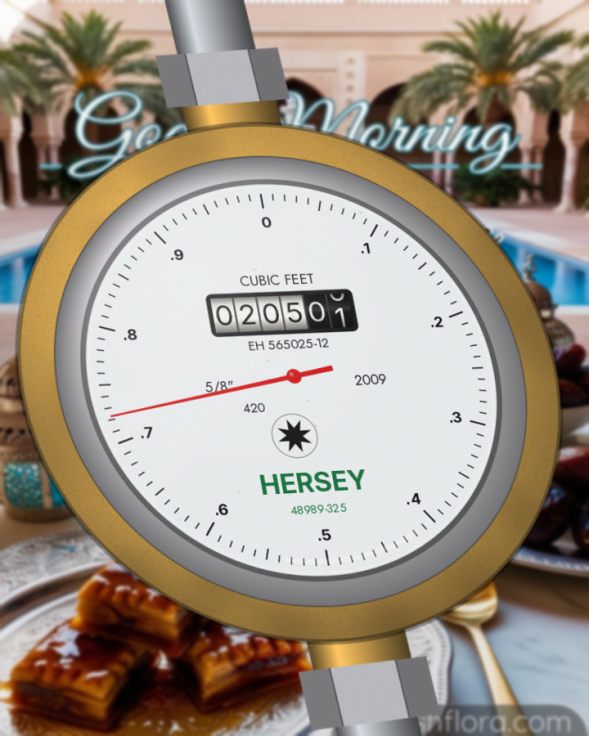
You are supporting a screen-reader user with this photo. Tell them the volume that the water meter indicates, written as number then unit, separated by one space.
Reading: 20500.72 ft³
